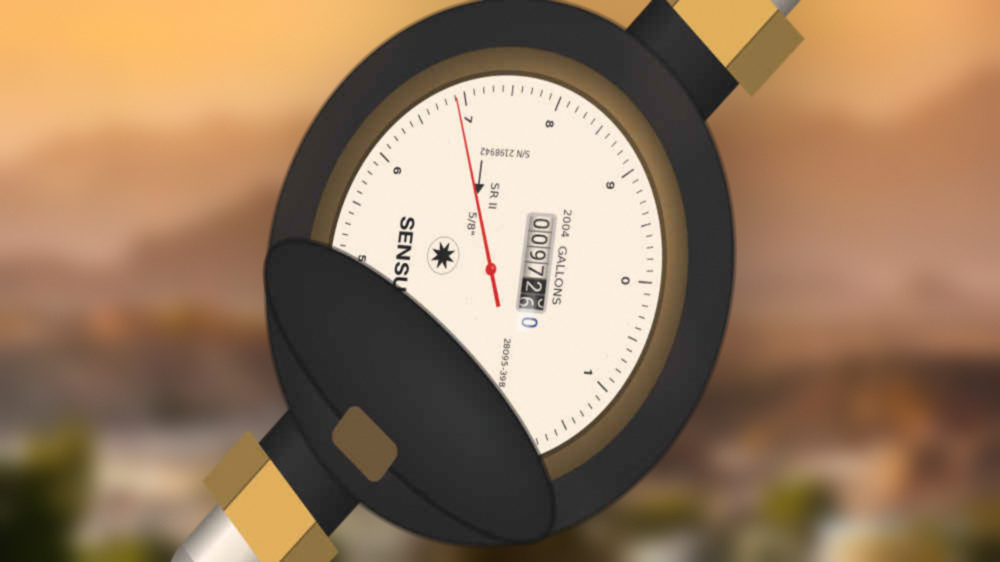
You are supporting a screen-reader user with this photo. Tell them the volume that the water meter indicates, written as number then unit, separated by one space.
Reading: 97256.9 gal
